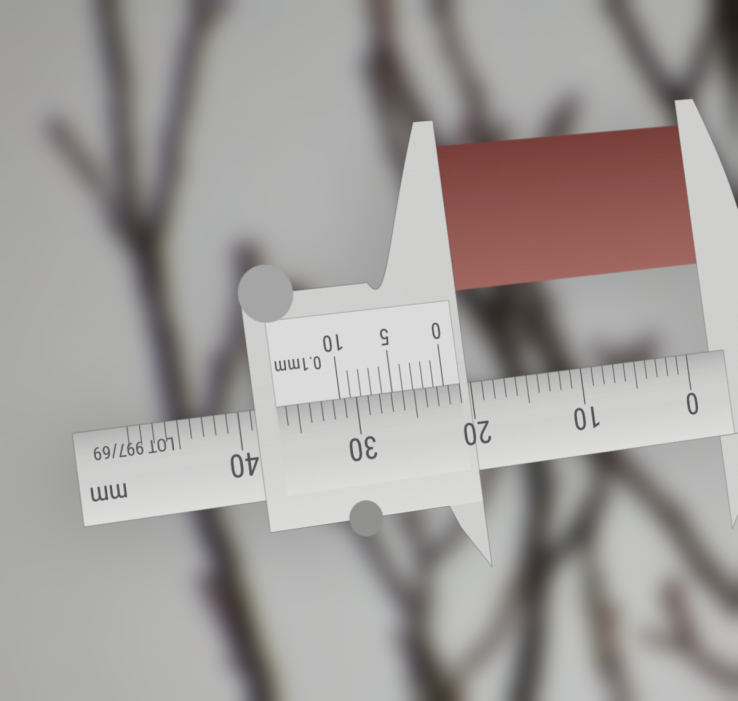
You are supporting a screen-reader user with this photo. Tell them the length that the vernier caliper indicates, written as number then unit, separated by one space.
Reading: 22.4 mm
